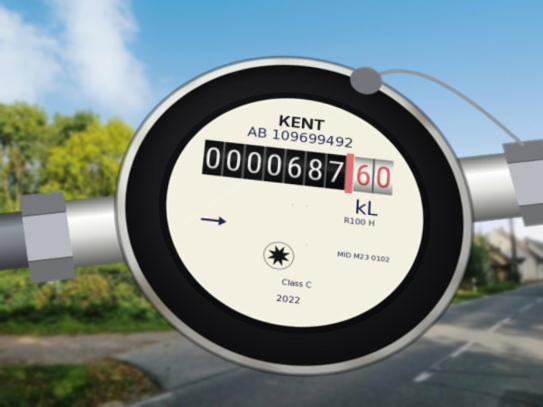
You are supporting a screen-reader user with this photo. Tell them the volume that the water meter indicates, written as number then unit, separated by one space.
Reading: 687.60 kL
